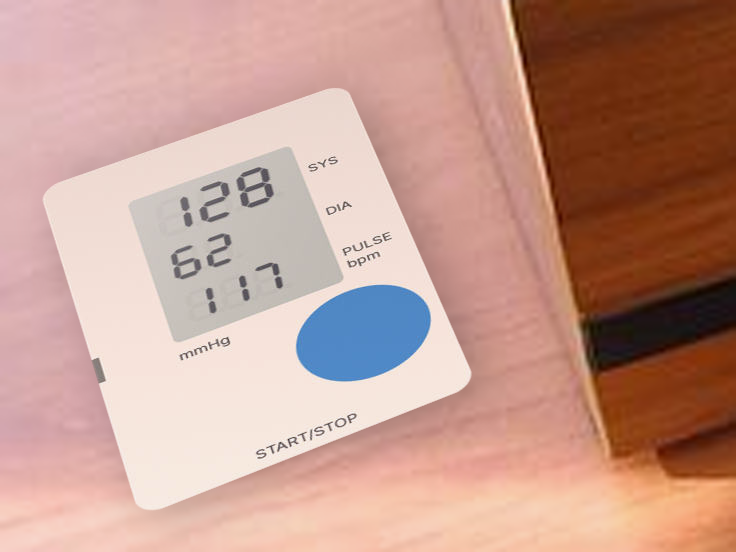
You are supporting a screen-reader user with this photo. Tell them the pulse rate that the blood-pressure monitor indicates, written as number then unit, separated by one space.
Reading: 117 bpm
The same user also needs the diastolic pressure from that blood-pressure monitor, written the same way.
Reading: 62 mmHg
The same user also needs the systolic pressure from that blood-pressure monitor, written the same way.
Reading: 128 mmHg
